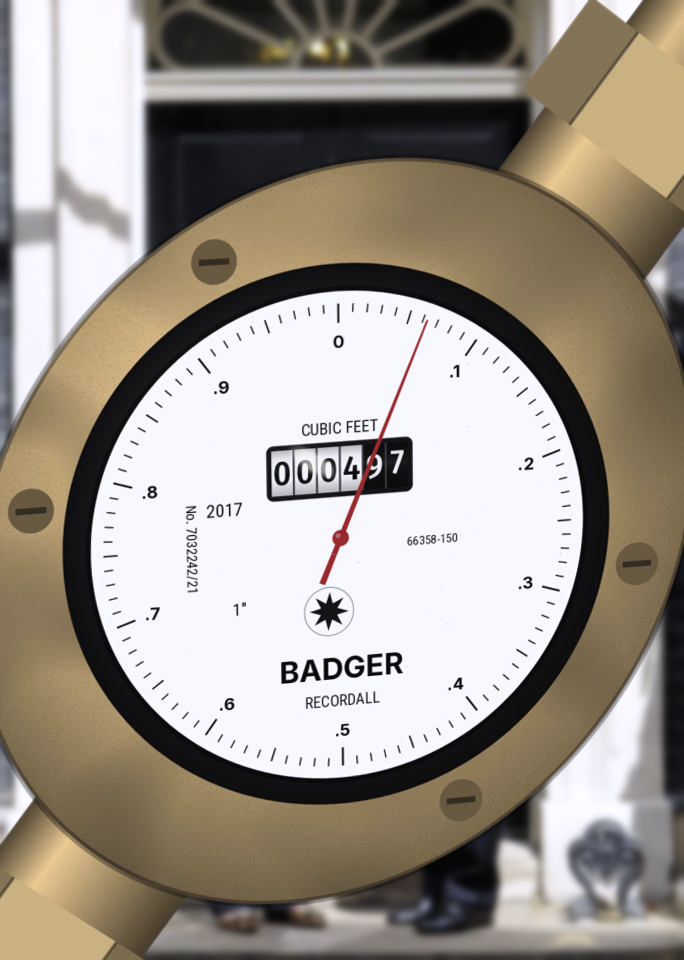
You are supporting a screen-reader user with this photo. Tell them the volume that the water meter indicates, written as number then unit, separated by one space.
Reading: 497.06 ft³
